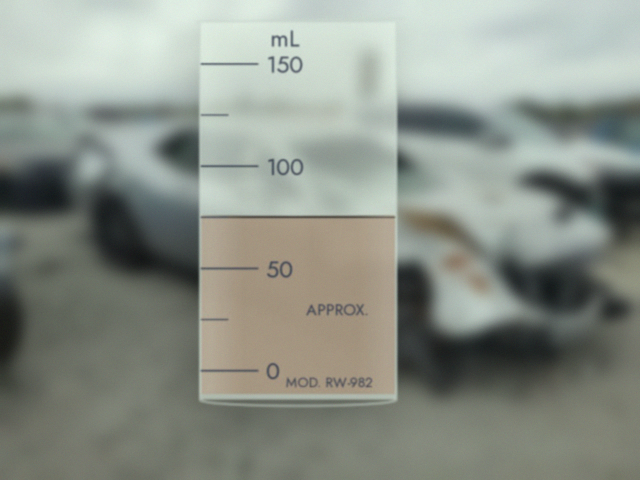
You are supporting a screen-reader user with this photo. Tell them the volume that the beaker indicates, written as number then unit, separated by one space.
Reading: 75 mL
